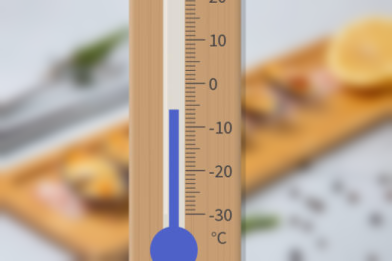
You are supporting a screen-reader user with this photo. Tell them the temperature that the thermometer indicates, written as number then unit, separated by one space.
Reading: -6 °C
